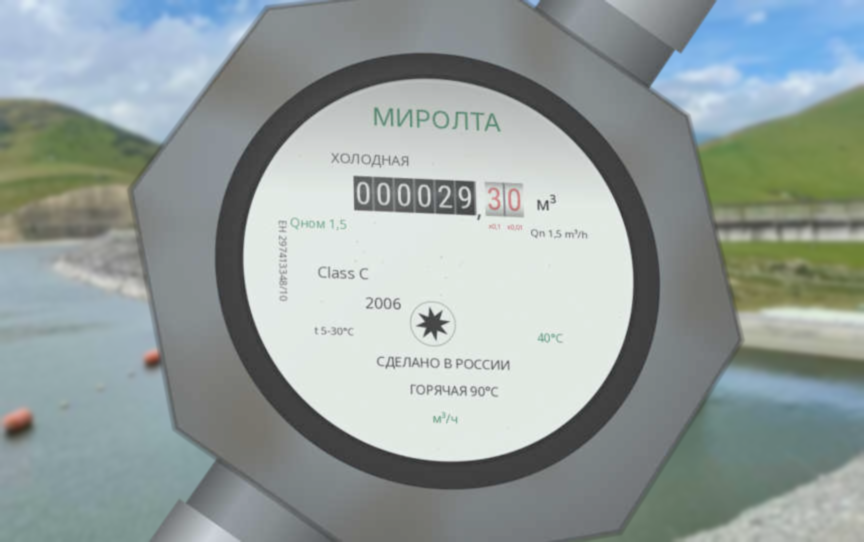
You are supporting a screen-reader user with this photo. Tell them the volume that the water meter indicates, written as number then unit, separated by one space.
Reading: 29.30 m³
